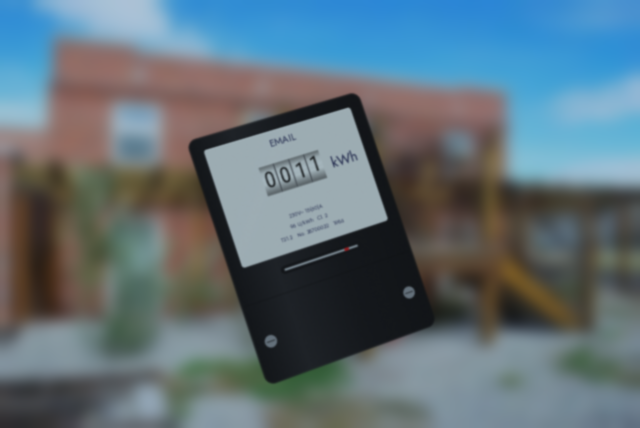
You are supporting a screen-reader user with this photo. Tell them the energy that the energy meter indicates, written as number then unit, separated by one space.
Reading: 11 kWh
